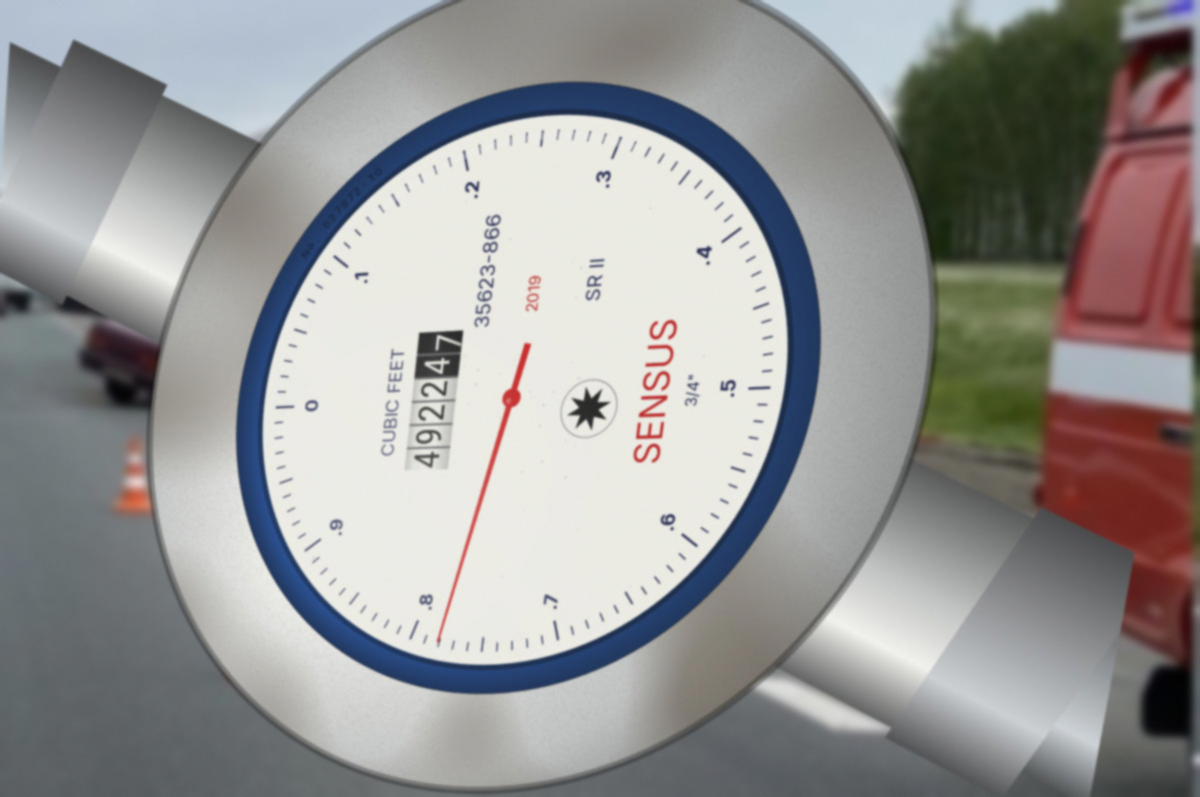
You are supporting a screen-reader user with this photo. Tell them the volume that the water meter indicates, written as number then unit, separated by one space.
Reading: 492246.78 ft³
